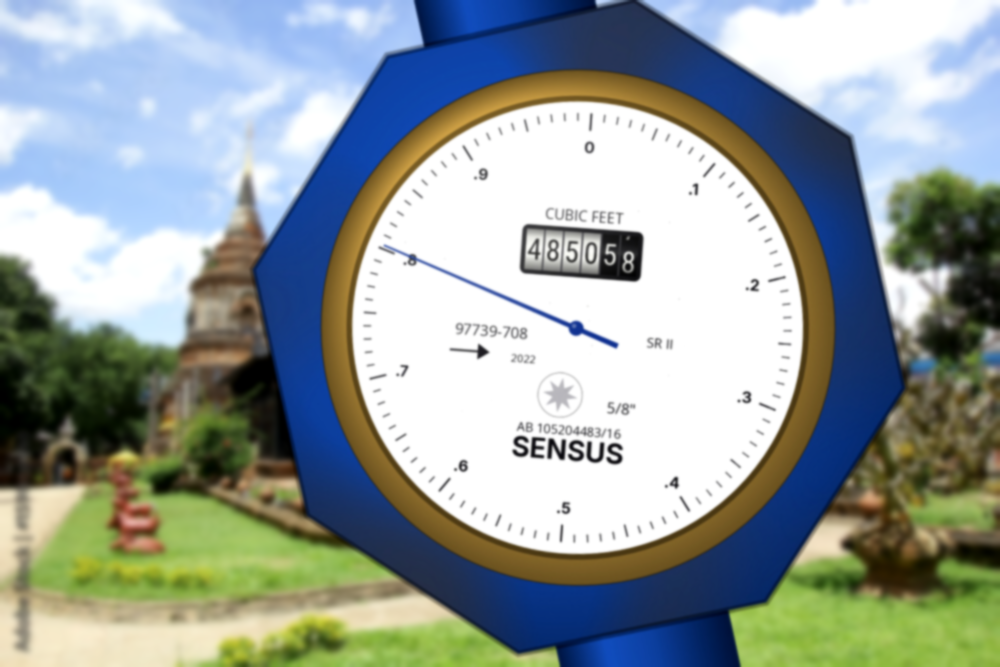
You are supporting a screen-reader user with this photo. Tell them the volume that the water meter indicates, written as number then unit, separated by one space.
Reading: 485057.80 ft³
